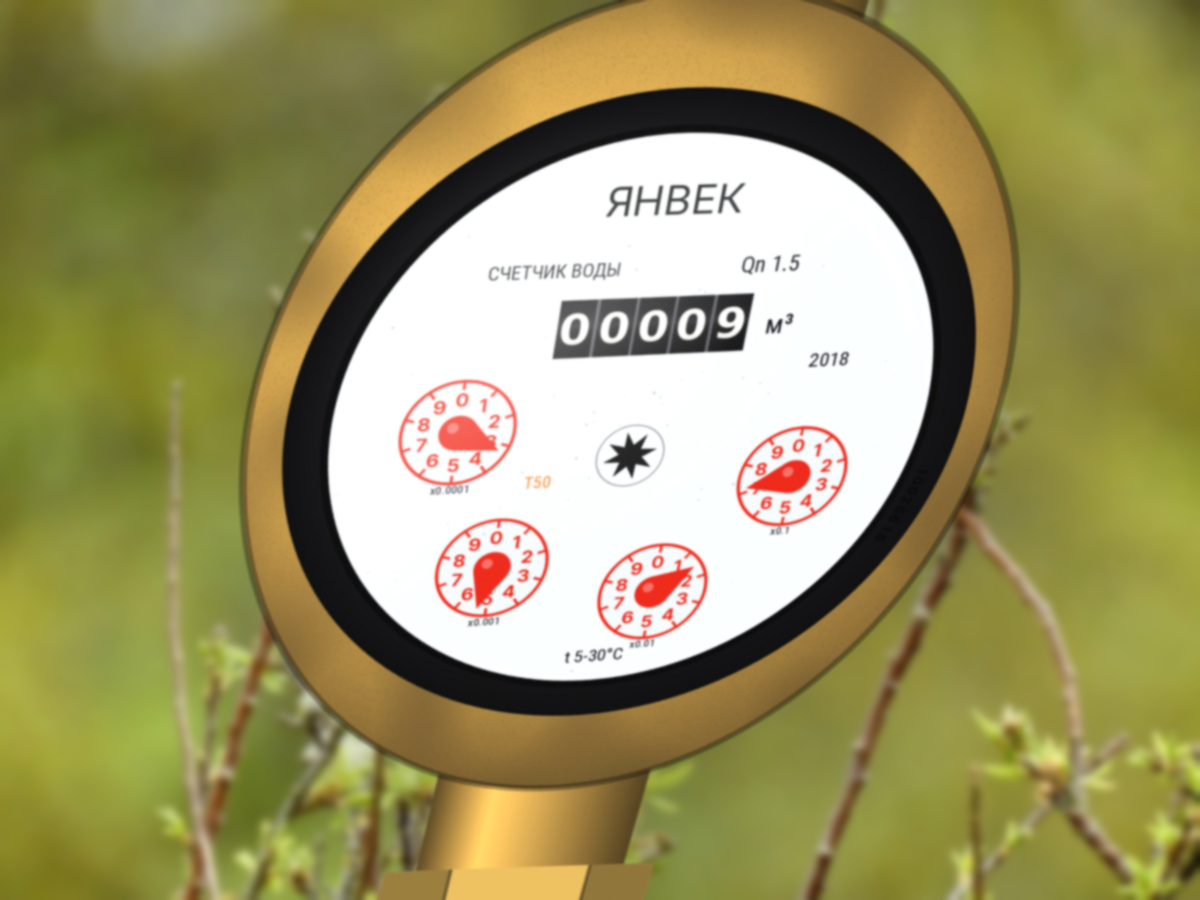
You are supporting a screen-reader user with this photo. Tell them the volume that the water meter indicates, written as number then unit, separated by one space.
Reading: 9.7153 m³
